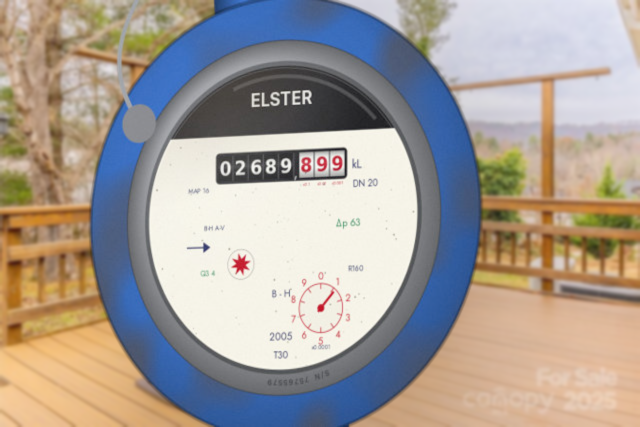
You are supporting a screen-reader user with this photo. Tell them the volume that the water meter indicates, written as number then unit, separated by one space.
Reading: 2689.8991 kL
